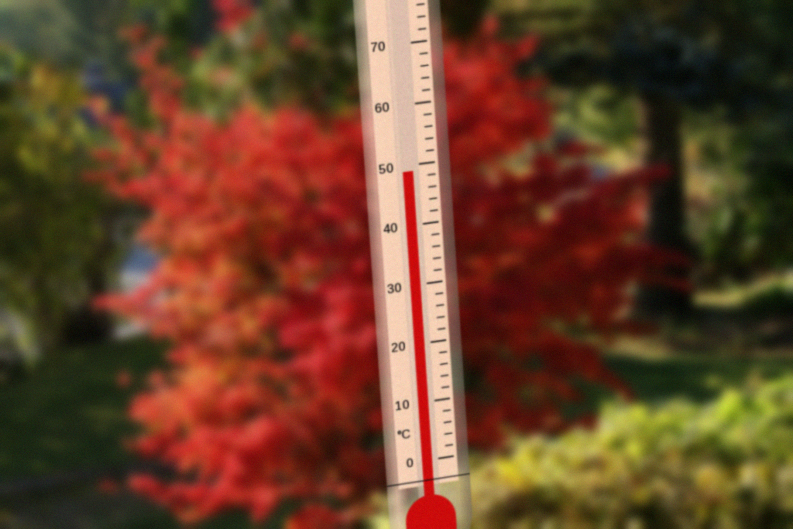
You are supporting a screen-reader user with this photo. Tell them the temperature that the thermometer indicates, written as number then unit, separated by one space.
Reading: 49 °C
